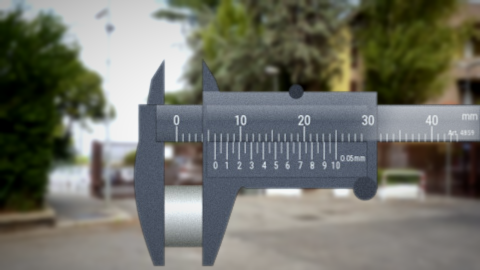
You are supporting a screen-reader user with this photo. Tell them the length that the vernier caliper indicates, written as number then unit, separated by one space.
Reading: 6.0 mm
